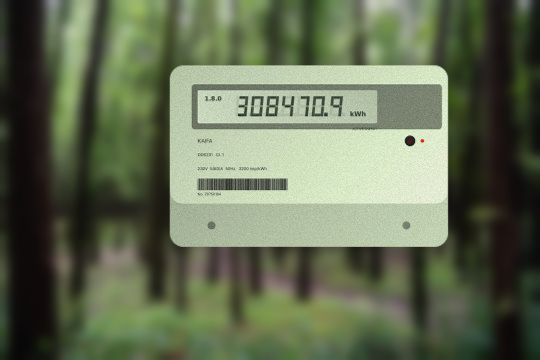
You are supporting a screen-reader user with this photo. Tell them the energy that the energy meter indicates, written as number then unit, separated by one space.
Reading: 308470.9 kWh
